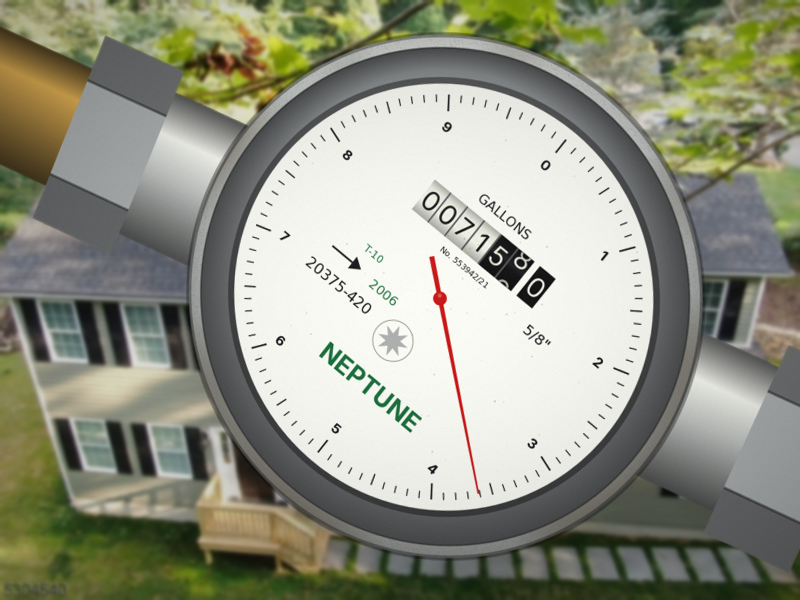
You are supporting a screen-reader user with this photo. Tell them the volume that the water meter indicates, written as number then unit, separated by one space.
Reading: 71583.6 gal
